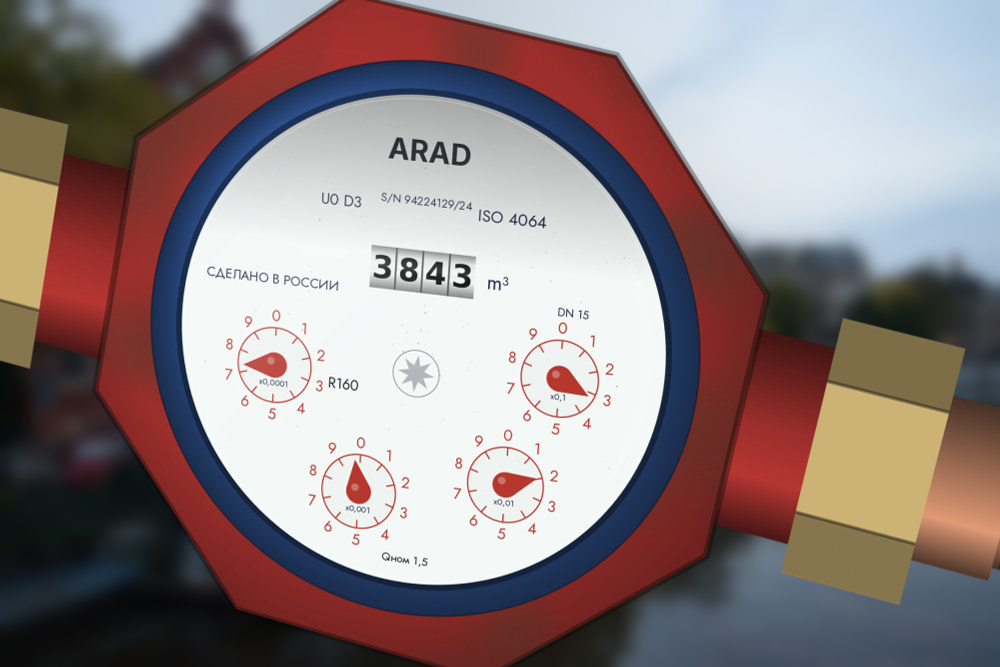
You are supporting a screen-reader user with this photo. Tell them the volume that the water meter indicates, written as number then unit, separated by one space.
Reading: 3843.3197 m³
